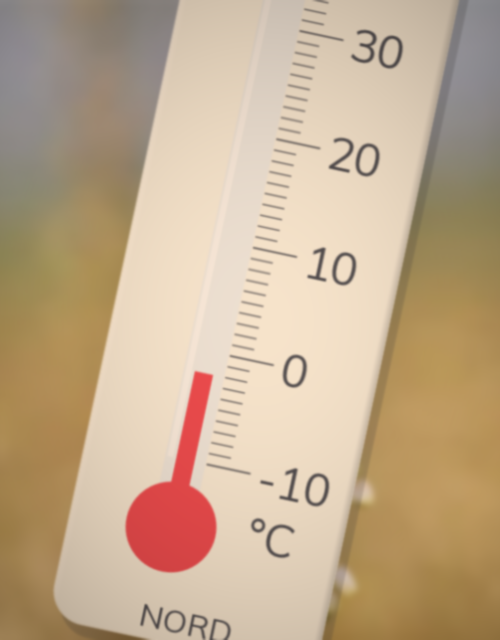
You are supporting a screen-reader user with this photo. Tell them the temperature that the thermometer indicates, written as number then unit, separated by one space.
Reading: -2 °C
